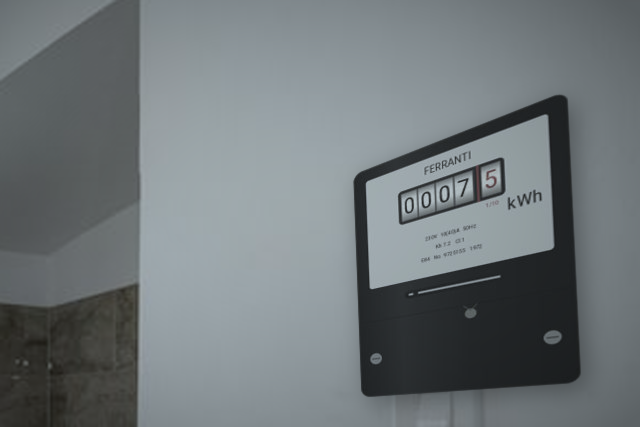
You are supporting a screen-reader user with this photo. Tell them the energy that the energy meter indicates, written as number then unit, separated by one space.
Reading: 7.5 kWh
